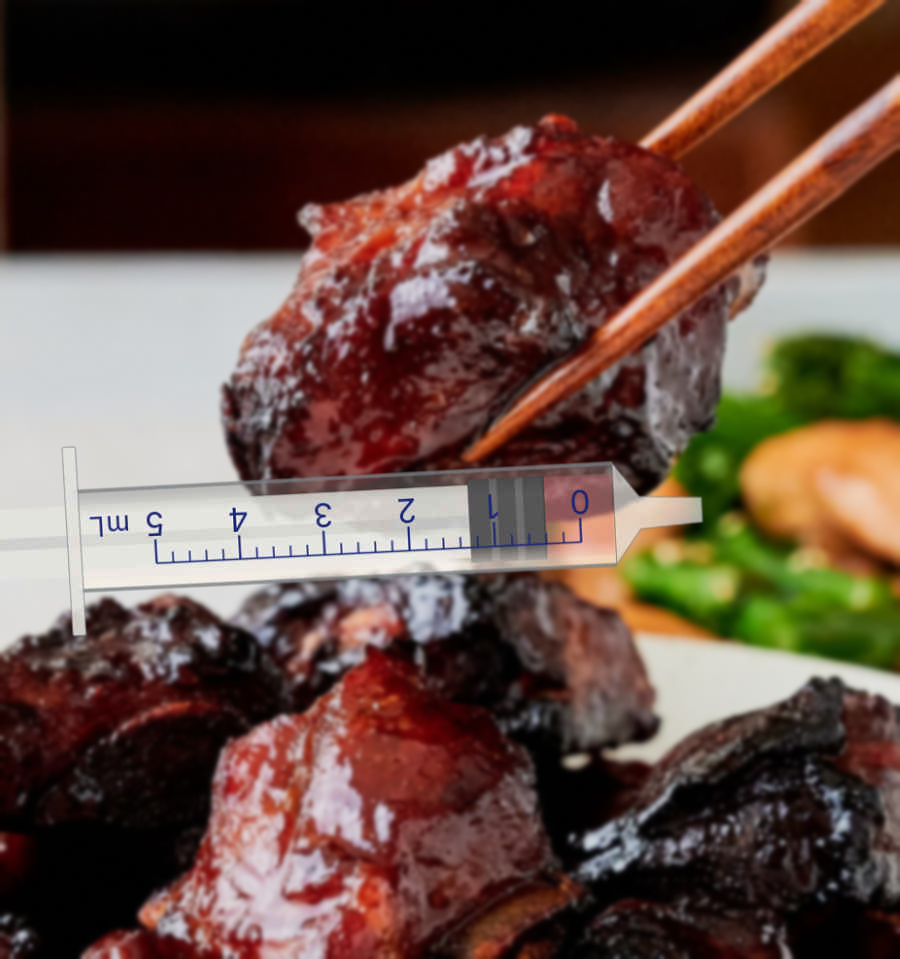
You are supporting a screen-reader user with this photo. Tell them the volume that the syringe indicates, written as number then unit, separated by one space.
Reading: 0.4 mL
